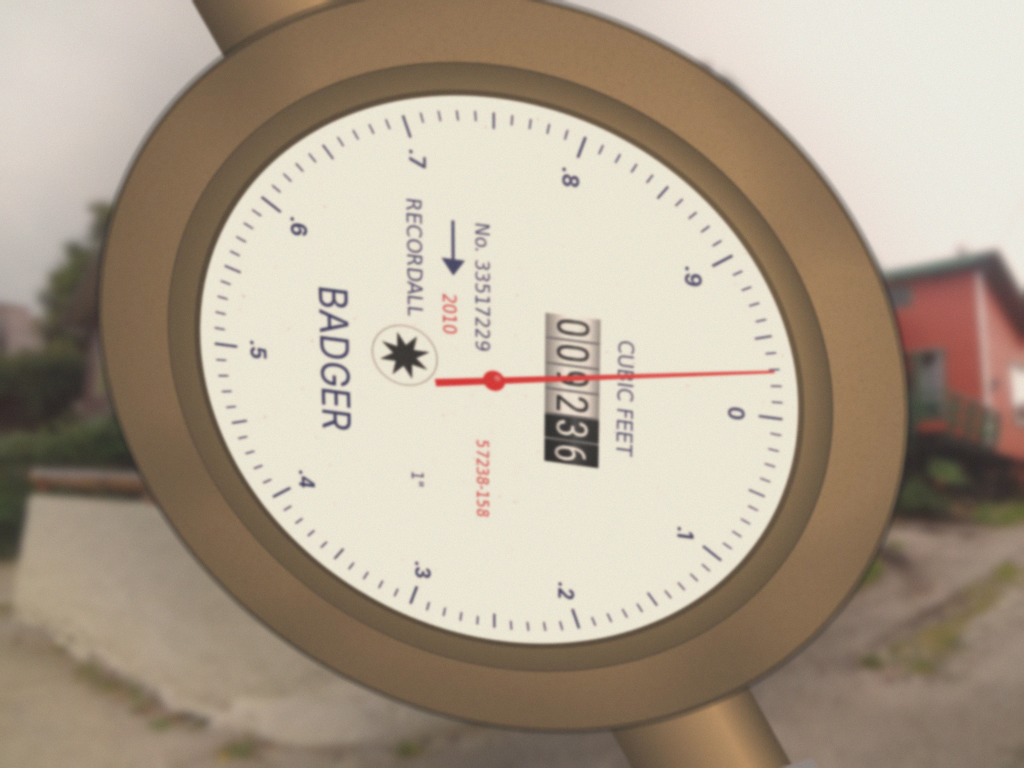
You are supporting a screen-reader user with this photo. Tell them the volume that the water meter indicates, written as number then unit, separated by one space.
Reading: 9235.97 ft³
